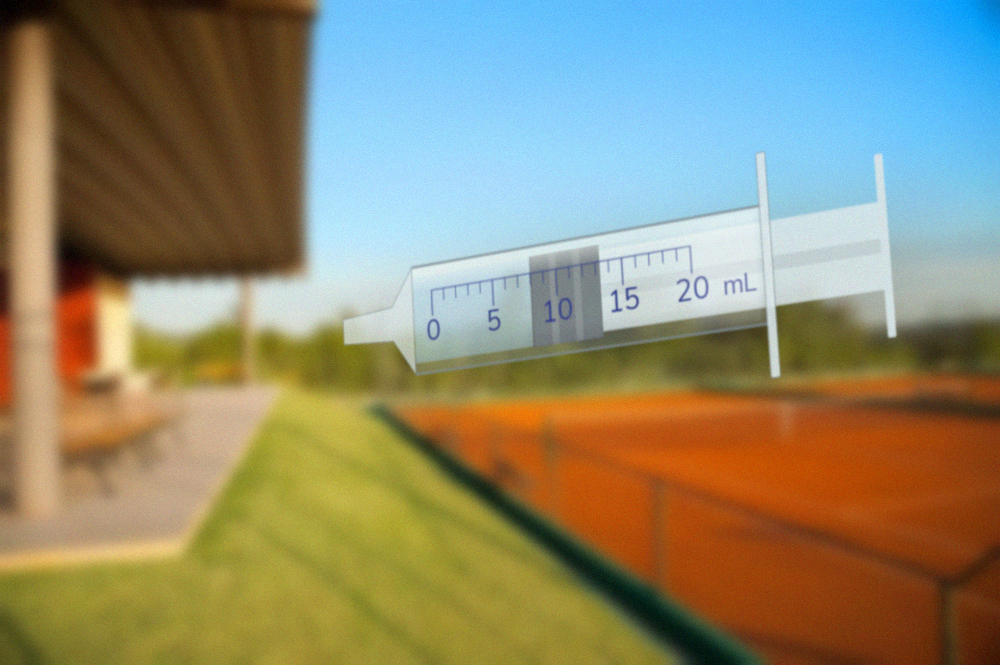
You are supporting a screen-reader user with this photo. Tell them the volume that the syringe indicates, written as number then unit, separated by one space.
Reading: 8 mL
